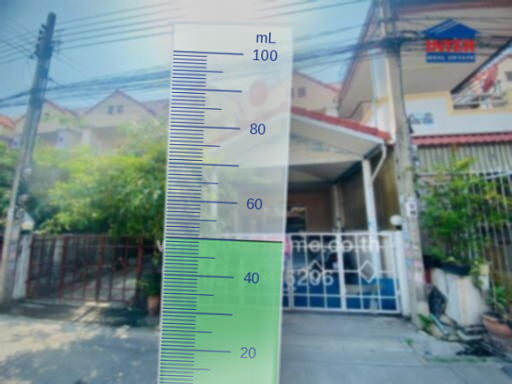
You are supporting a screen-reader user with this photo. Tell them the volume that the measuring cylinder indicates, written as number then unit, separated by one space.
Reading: 50 mL
